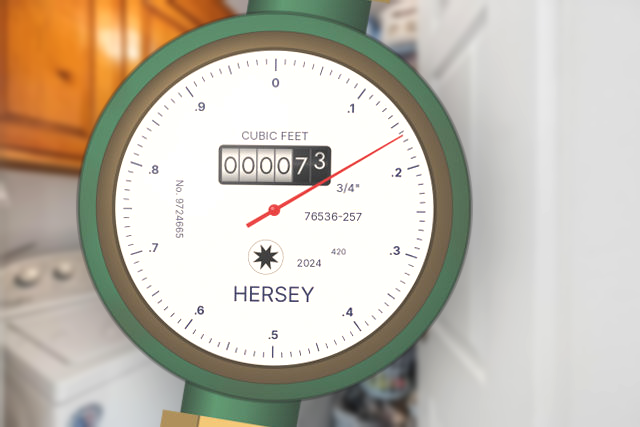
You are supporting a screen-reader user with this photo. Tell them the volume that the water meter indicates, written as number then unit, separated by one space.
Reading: 73.16 ft³
